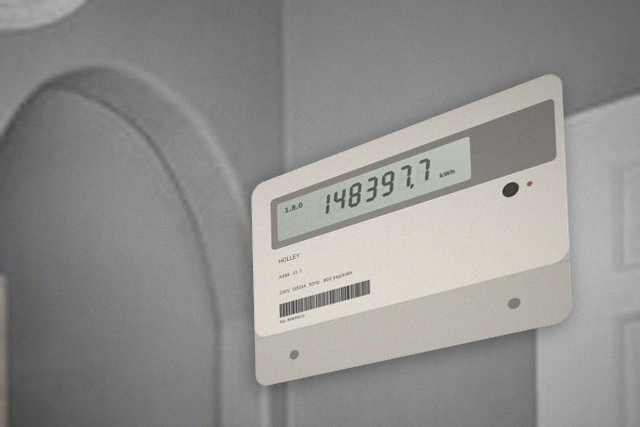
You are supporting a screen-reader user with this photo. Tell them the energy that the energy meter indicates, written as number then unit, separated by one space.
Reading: 148397.7 kWh
